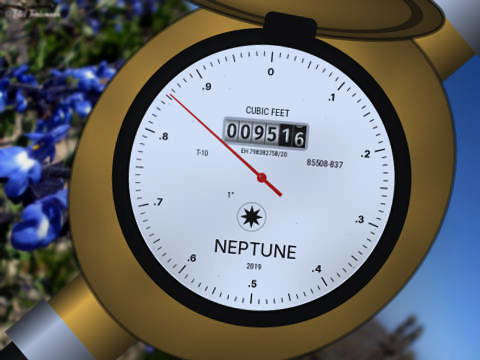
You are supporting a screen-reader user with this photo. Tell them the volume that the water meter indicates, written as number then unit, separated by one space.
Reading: 9515.85 ft³
